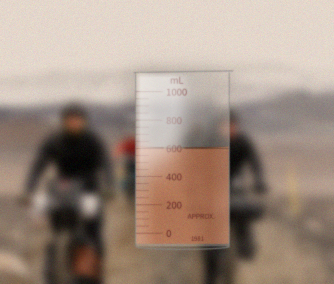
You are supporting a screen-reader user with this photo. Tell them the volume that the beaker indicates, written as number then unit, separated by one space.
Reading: 600 mL
